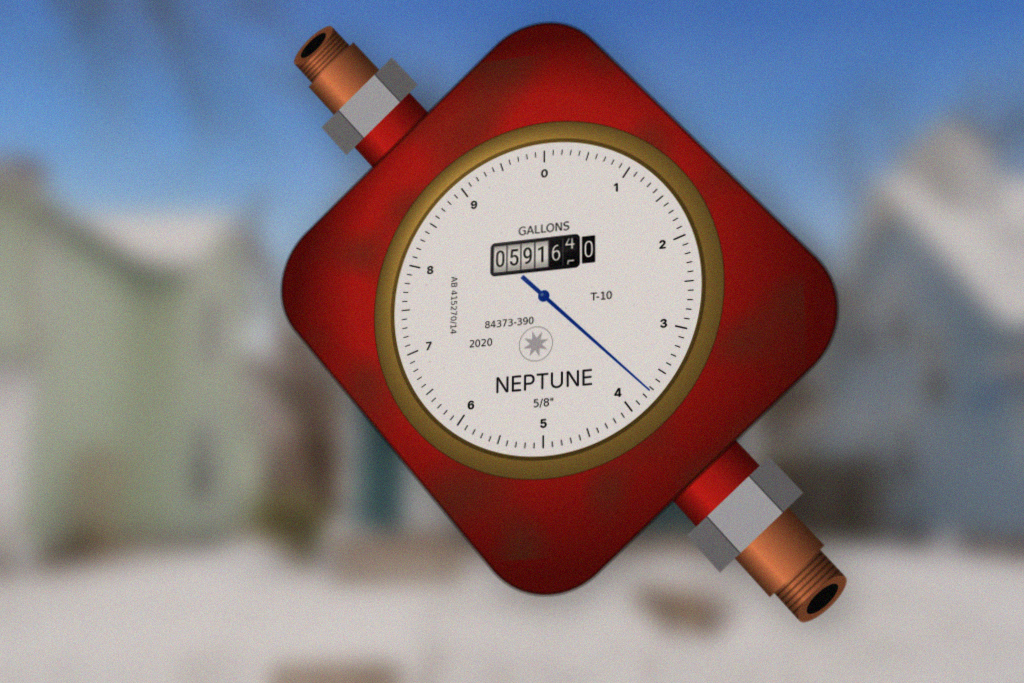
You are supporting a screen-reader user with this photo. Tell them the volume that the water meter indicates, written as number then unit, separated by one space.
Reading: 591643.7 gal
